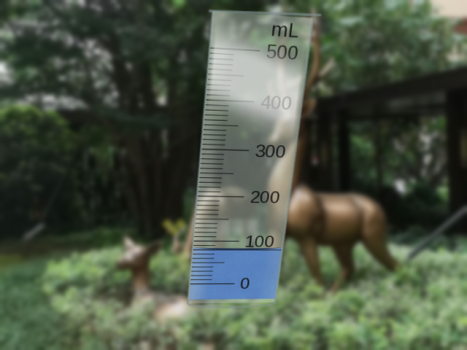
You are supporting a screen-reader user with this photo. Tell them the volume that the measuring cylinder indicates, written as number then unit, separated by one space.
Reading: 80 mL
